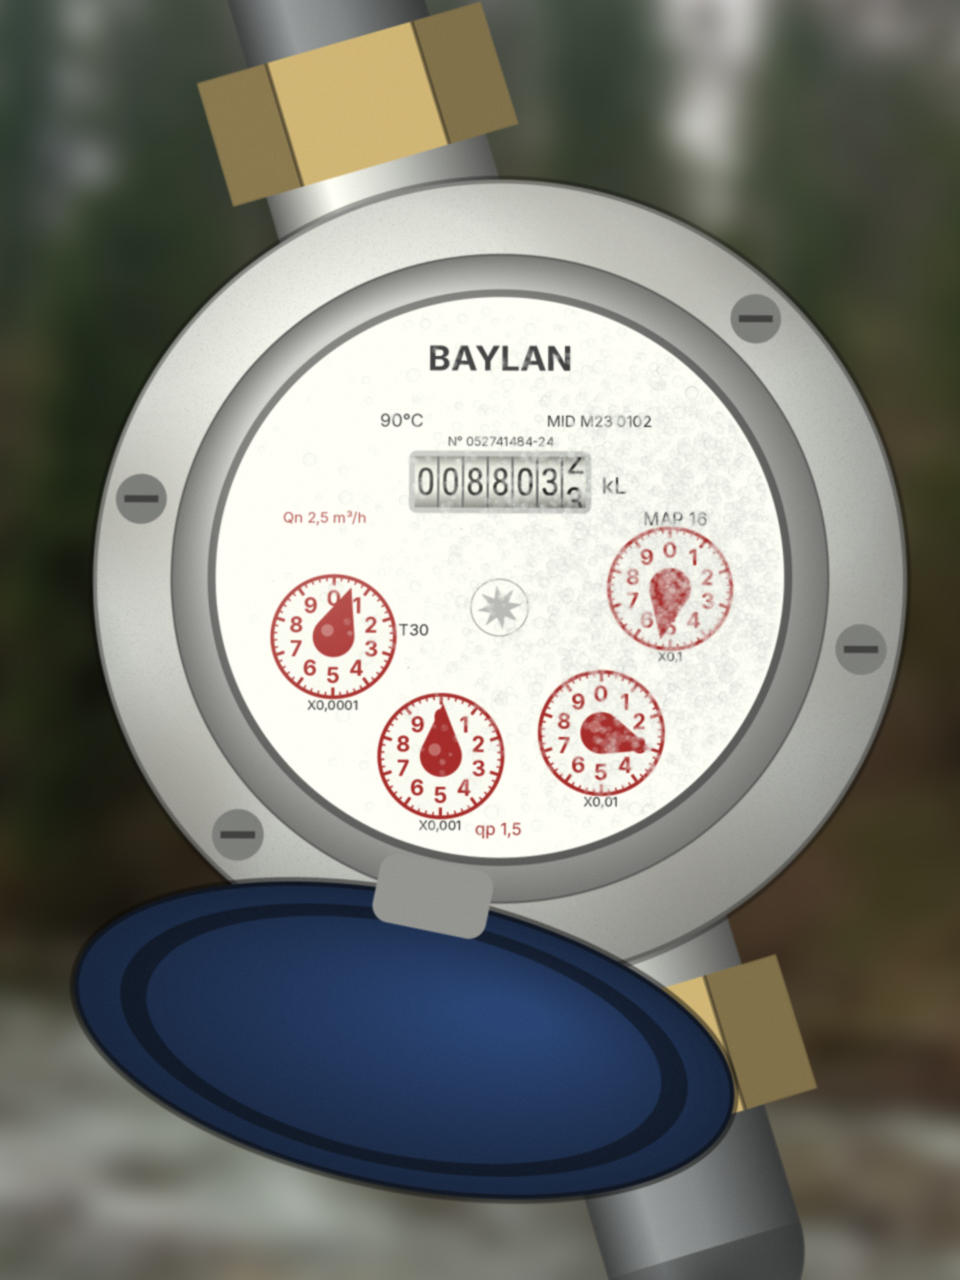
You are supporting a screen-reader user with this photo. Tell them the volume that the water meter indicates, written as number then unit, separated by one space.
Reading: 88032.5300 kL
